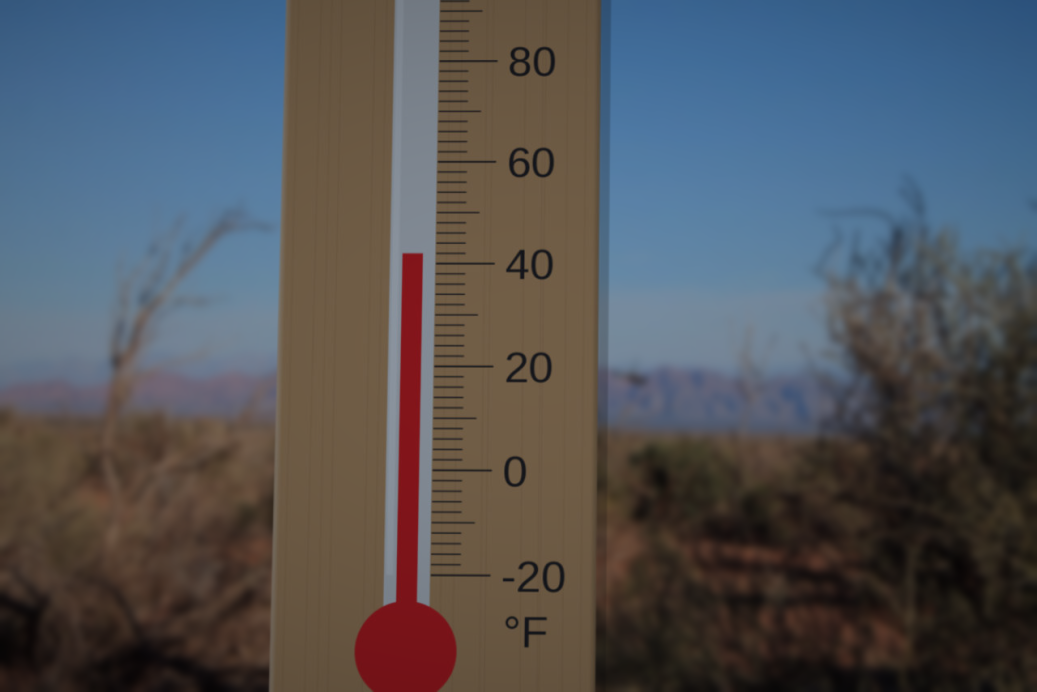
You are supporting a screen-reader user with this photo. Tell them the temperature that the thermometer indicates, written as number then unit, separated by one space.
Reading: 42 °F
